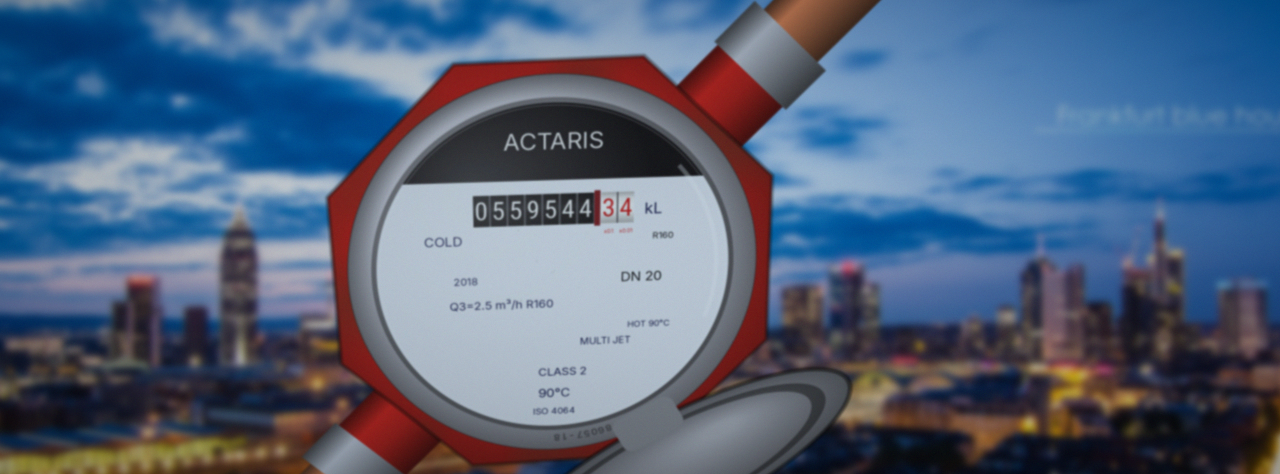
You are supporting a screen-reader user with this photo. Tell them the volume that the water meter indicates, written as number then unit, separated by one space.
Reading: 559544.34 kL
